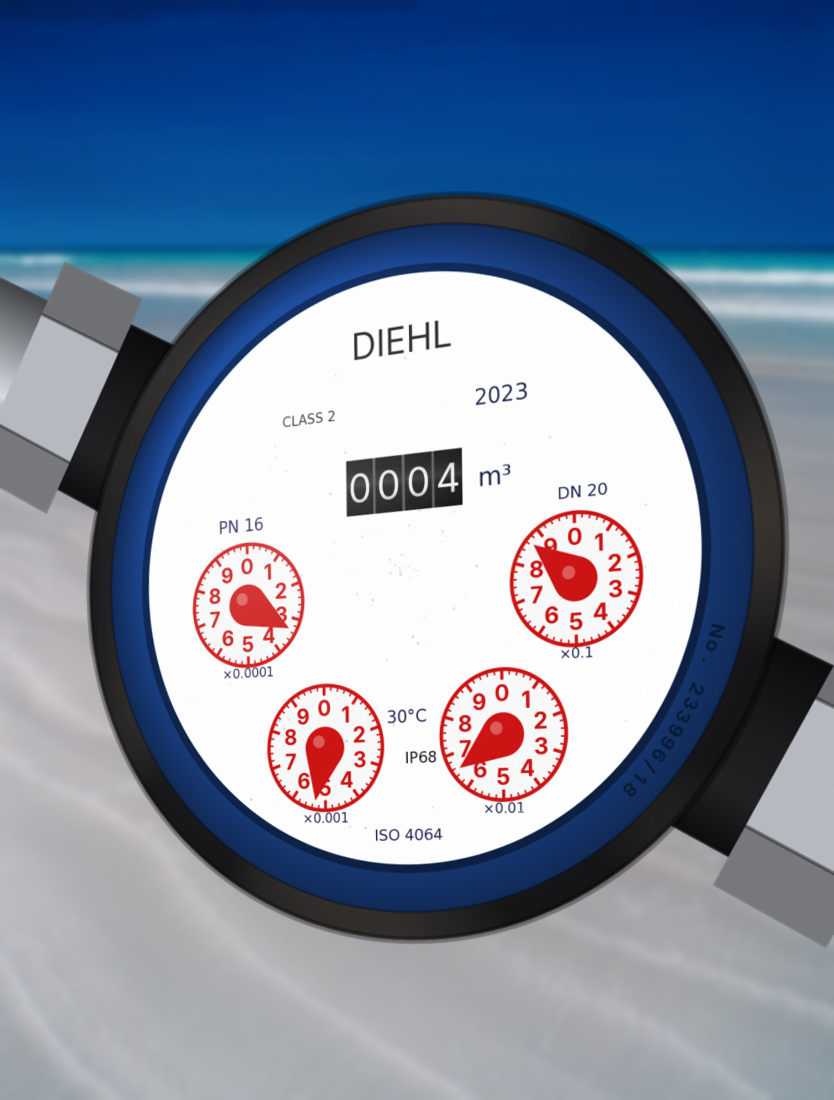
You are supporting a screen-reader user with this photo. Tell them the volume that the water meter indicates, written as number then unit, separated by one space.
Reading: 4.8653 m³
